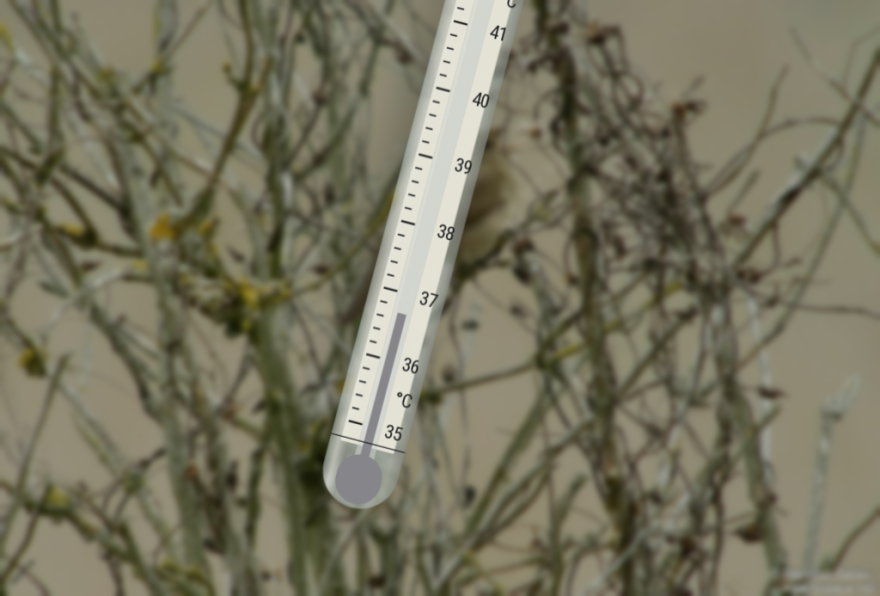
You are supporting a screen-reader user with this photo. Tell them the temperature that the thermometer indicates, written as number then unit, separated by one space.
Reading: 36.7 °C
